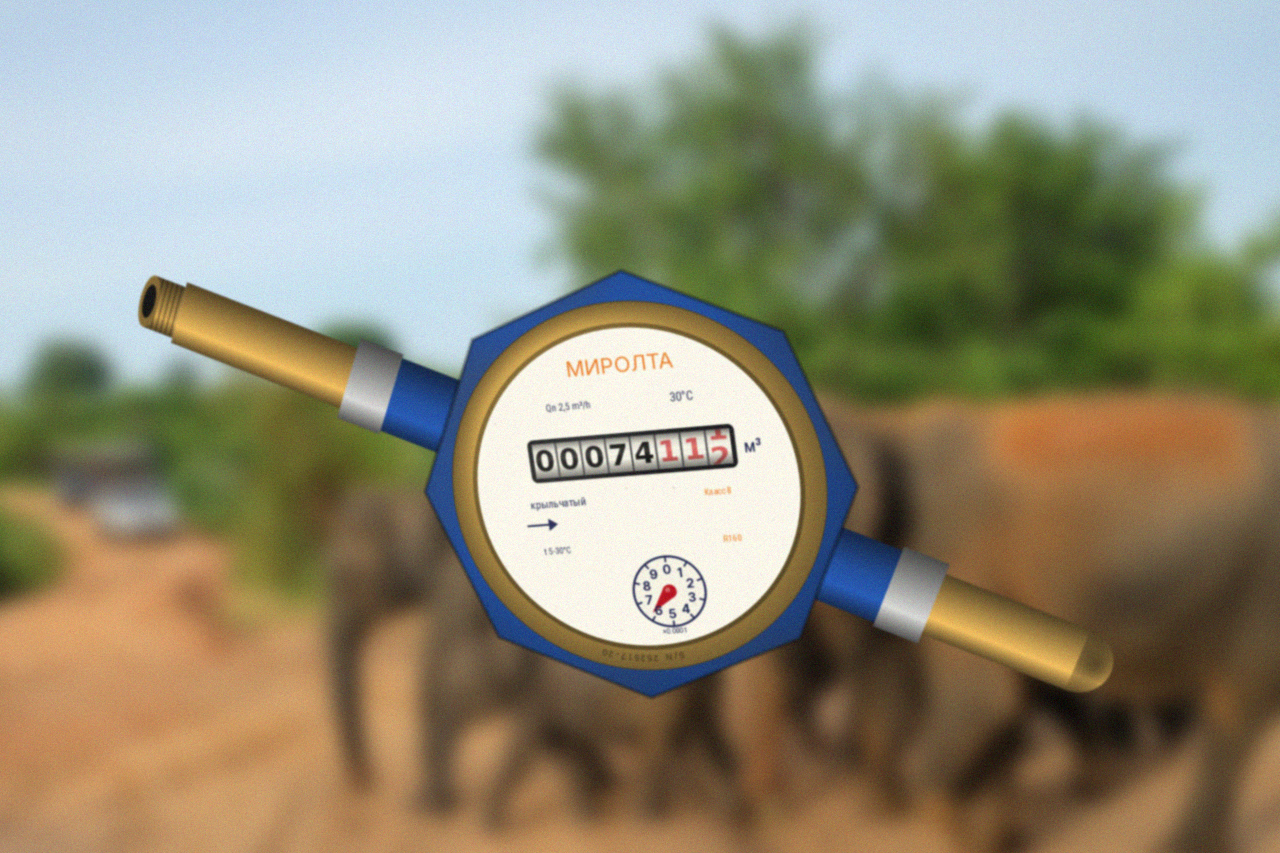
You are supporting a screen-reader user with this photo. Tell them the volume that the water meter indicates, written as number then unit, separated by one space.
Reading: 74.1116 m³
